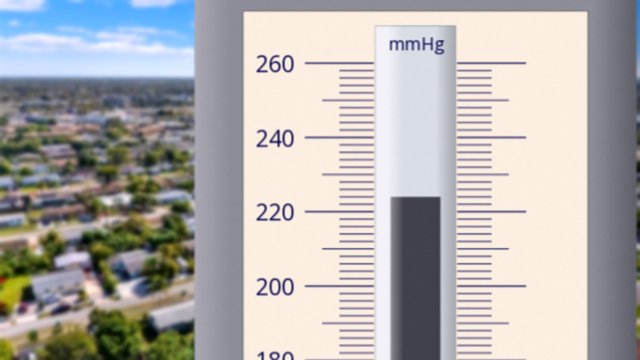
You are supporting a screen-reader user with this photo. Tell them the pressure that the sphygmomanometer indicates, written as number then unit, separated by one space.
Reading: 224 mmHg
